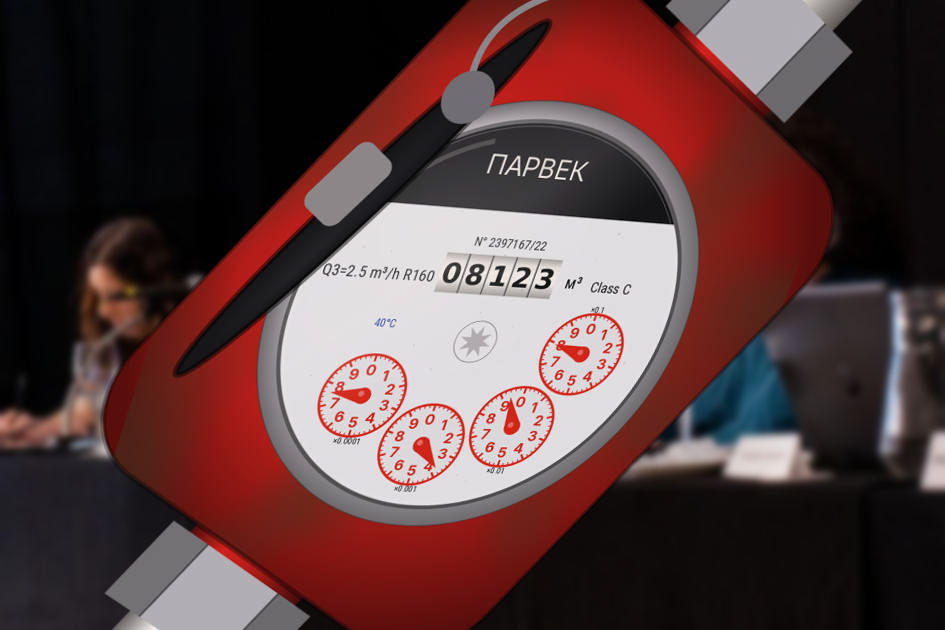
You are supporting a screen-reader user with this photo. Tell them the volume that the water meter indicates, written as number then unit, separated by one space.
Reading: 8123.7937 m³
